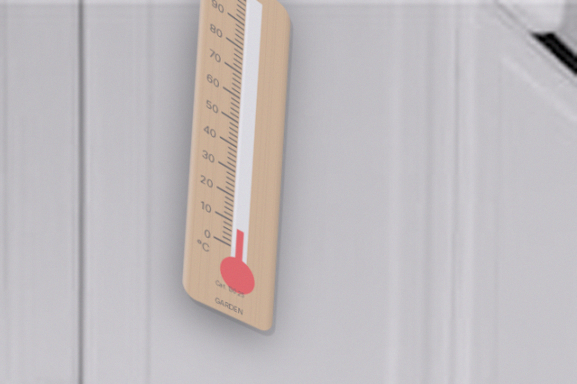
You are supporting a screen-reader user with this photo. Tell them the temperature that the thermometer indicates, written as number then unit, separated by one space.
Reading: 8 °C
